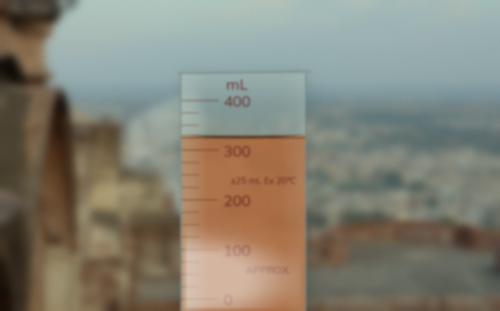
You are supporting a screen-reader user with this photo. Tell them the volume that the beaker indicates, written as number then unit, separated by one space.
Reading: 325 mL
